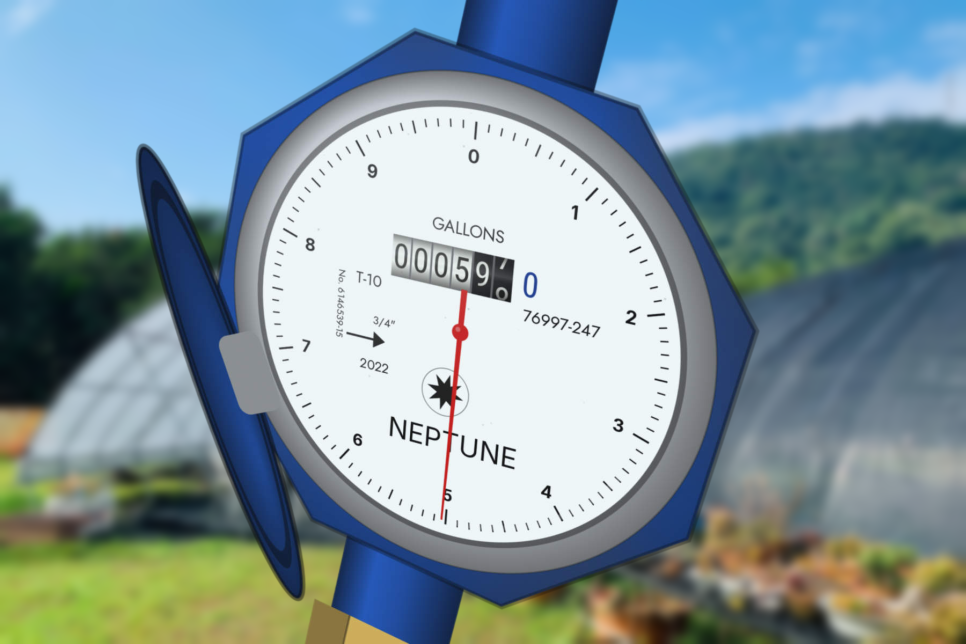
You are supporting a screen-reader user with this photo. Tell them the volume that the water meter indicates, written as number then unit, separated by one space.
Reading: 5975.0 gal
